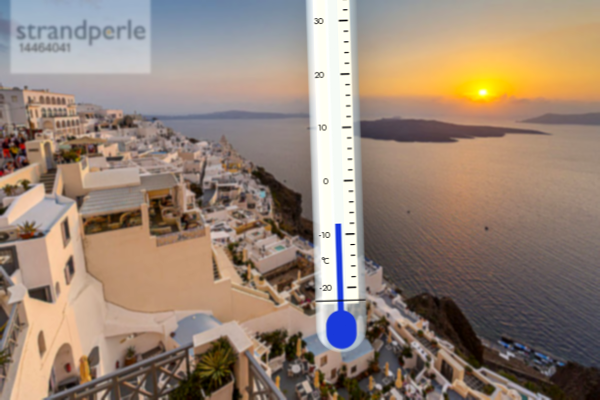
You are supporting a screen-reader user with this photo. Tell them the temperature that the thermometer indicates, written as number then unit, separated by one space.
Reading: -8 °C
